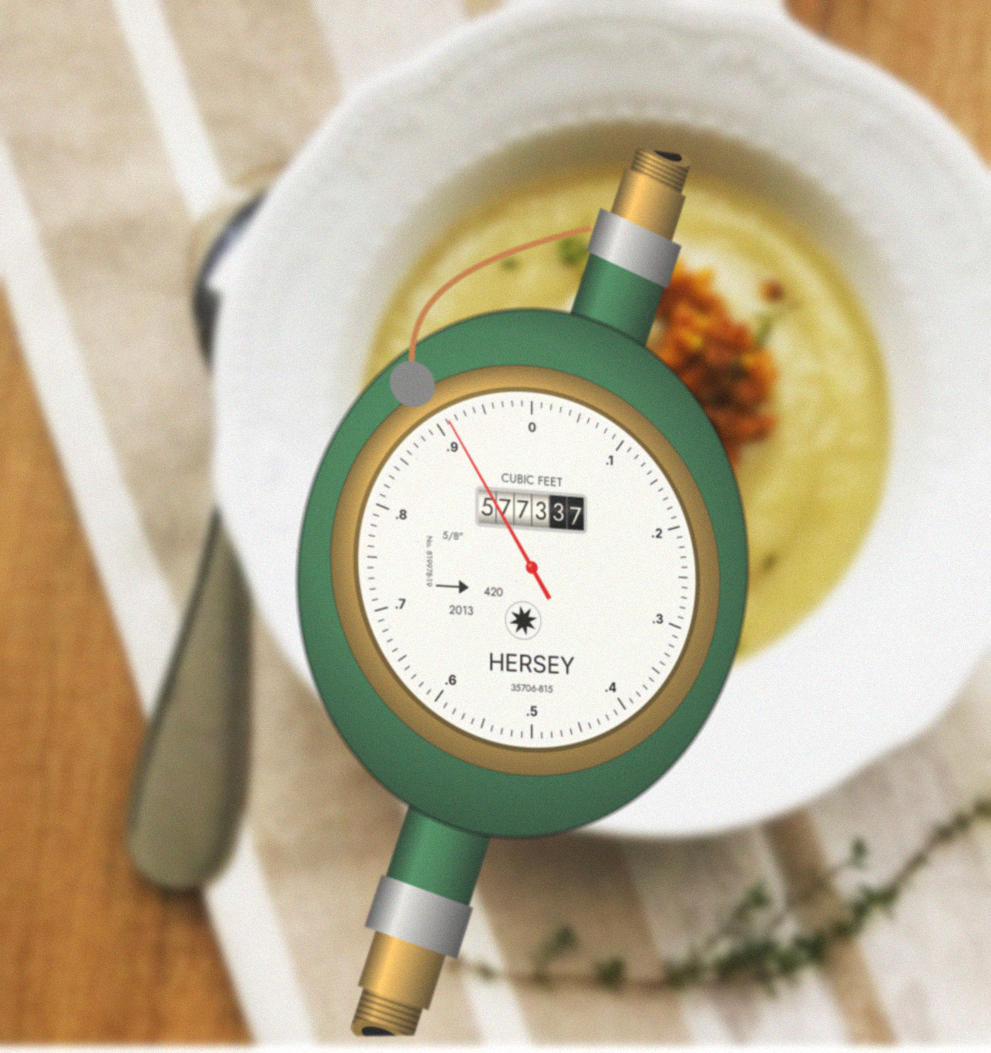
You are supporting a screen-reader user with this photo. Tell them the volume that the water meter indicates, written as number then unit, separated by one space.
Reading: 577336.91 ft³
